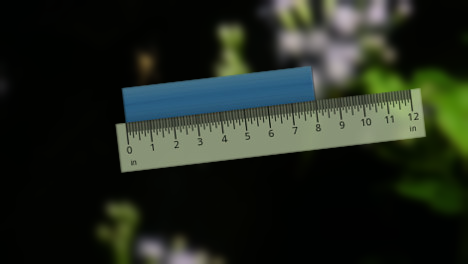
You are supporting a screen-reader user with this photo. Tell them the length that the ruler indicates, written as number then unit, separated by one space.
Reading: 8 in
